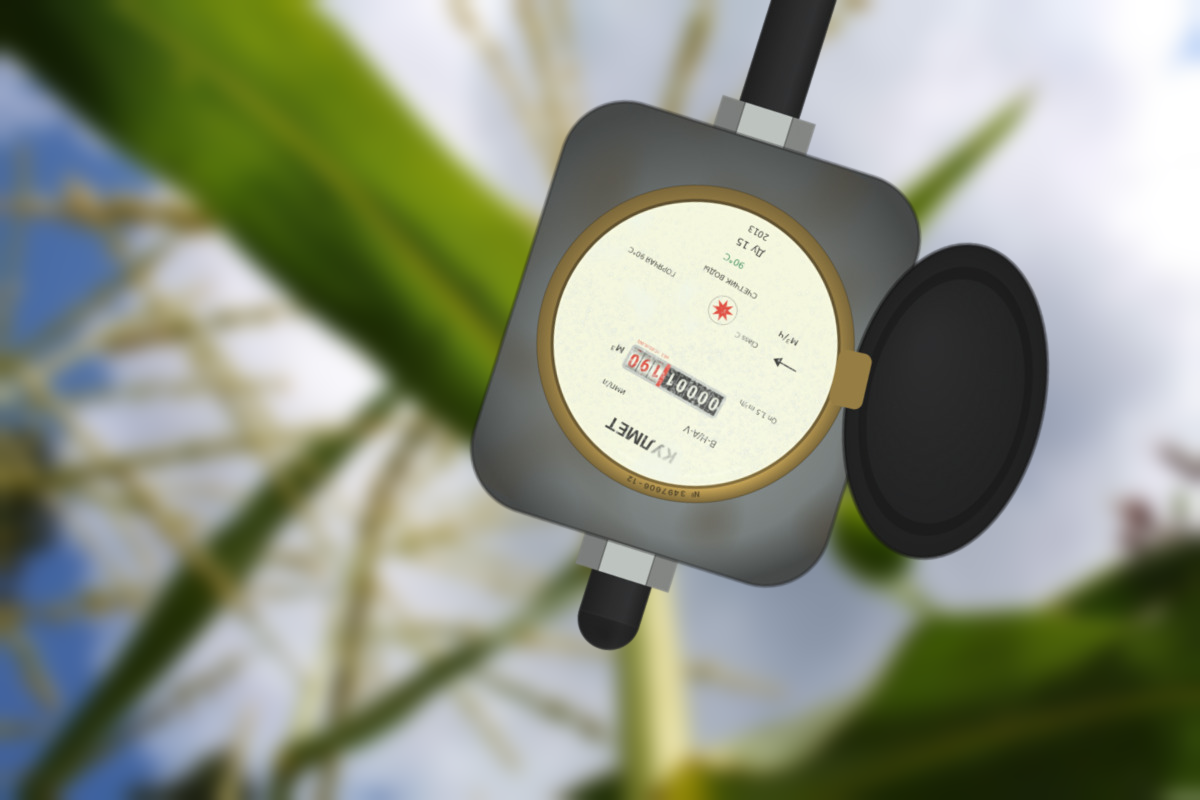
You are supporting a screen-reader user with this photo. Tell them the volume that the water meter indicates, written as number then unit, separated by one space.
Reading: 1.190 m³
